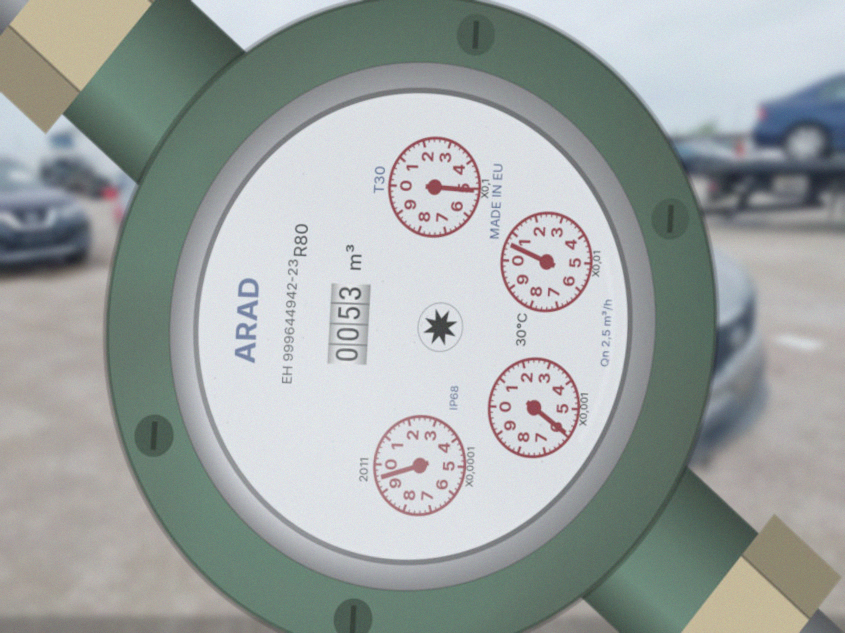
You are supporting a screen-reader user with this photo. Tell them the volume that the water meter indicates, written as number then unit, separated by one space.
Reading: 53.5059 m³
